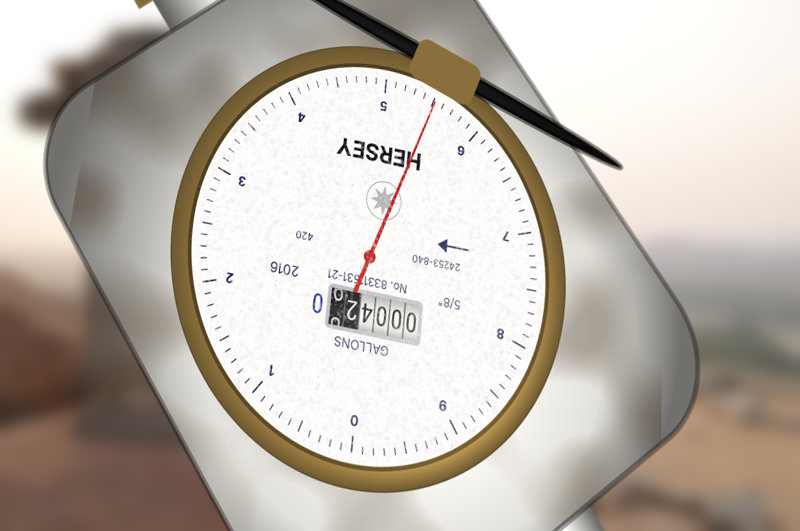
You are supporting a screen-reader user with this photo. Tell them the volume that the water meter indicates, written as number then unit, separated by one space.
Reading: 4285.5 gal
